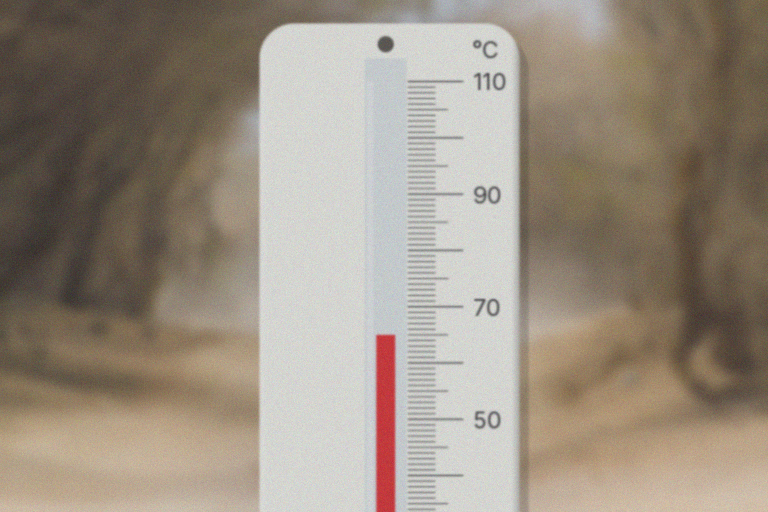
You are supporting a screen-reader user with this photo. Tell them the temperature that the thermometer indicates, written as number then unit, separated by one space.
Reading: 65 °C
